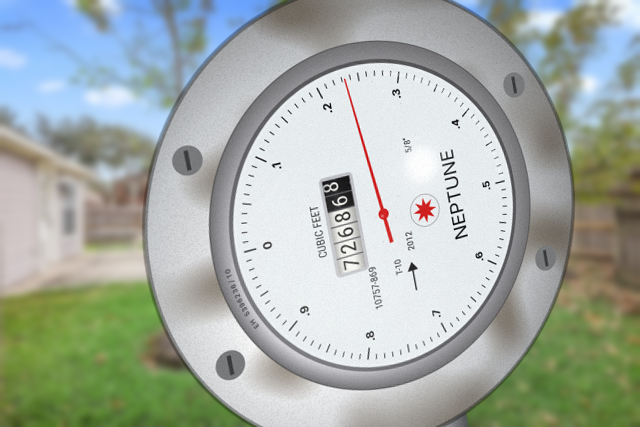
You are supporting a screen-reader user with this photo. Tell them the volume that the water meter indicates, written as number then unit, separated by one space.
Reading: 726868.23 ft³
